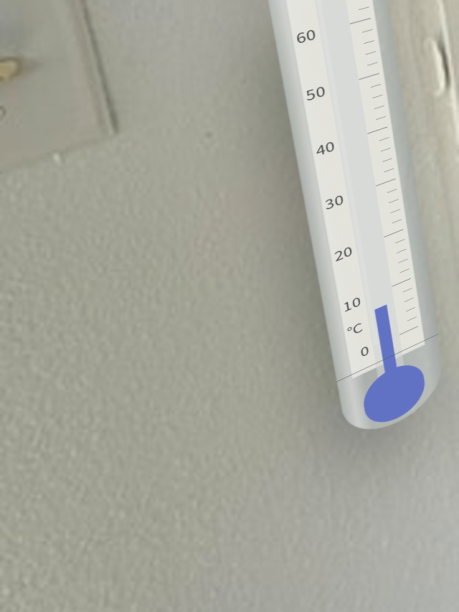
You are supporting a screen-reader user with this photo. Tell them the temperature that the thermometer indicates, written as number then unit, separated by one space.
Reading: 7 °C
